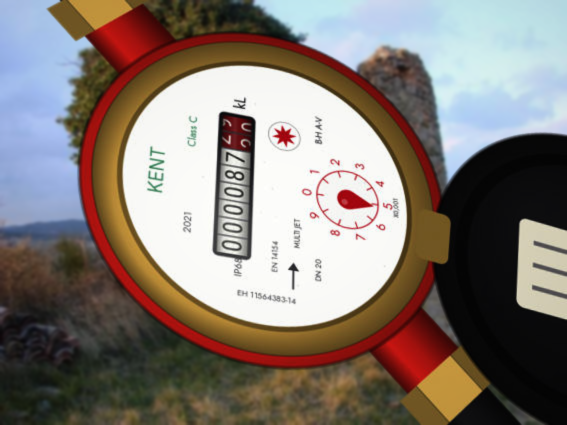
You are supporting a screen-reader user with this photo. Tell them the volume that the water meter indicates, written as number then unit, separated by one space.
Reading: 87.295 kL
